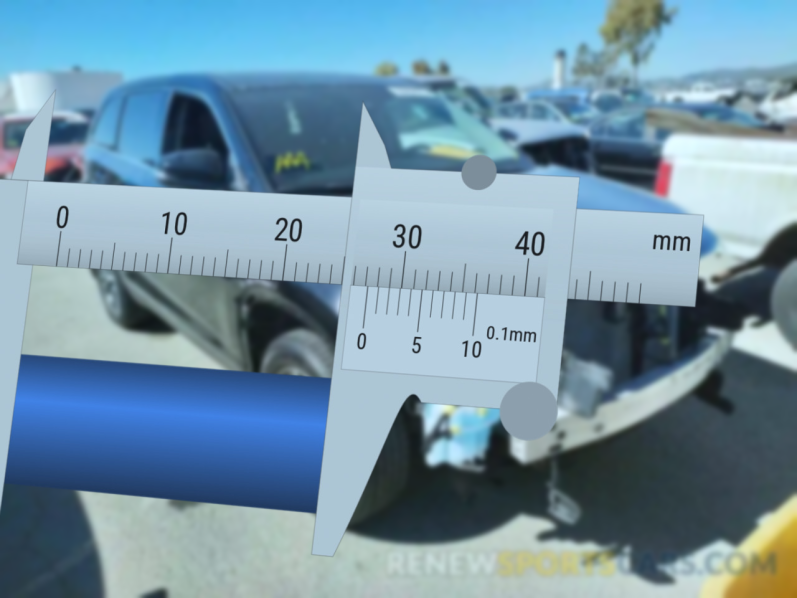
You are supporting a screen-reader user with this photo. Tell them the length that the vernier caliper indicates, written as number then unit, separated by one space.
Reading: 27.2 mm
